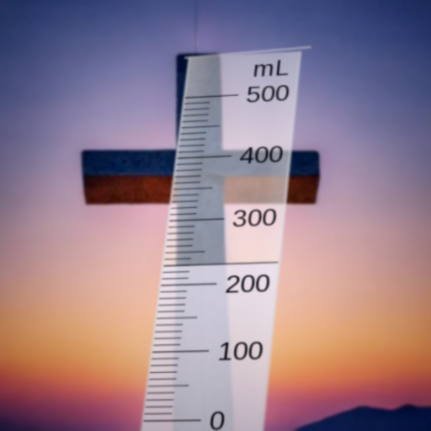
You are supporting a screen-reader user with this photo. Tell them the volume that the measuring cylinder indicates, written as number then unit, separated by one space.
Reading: 230 mL
